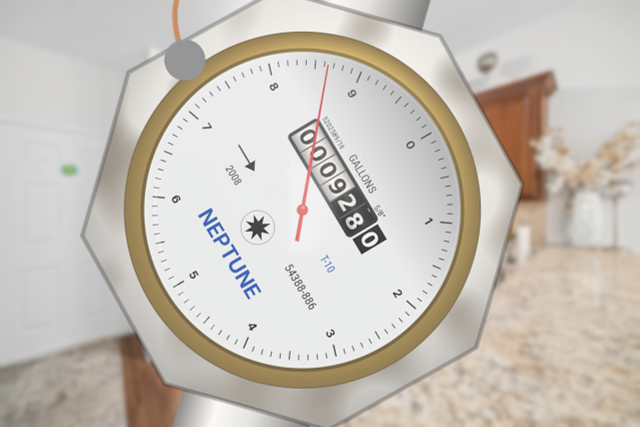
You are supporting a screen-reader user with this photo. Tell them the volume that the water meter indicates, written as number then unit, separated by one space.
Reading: 9278.6 gal
